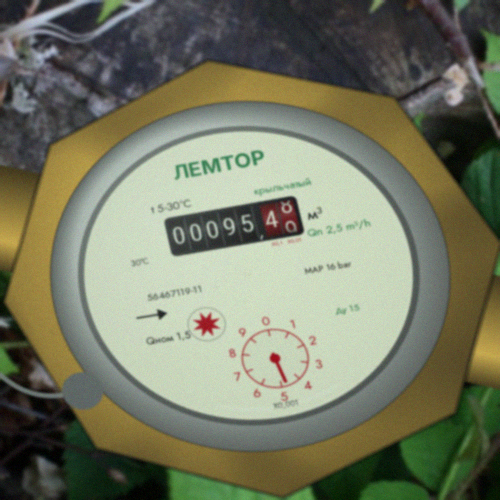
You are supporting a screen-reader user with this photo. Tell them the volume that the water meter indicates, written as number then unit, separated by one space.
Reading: 95.484 m³
